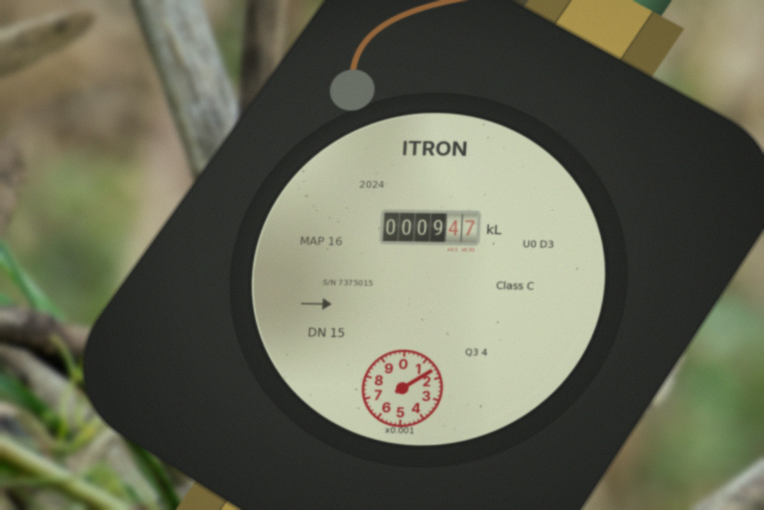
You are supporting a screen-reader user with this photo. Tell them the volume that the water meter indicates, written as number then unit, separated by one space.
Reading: 9.471 kL
